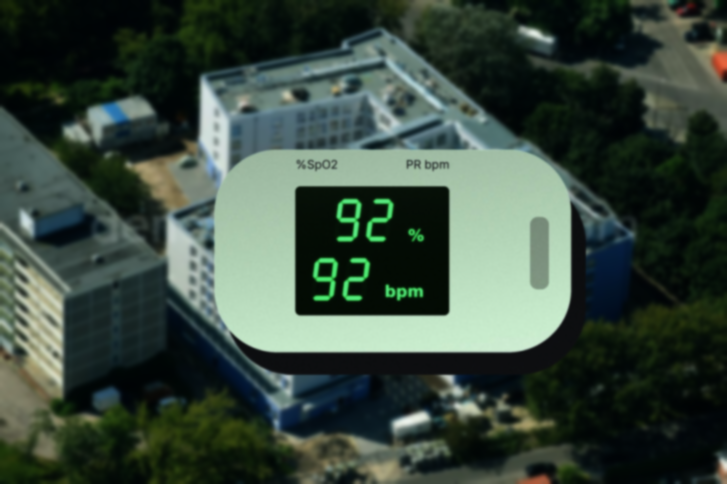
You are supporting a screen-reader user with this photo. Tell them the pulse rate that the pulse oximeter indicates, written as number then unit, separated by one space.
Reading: 92 bpm
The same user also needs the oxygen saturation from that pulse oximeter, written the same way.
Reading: 92 %
